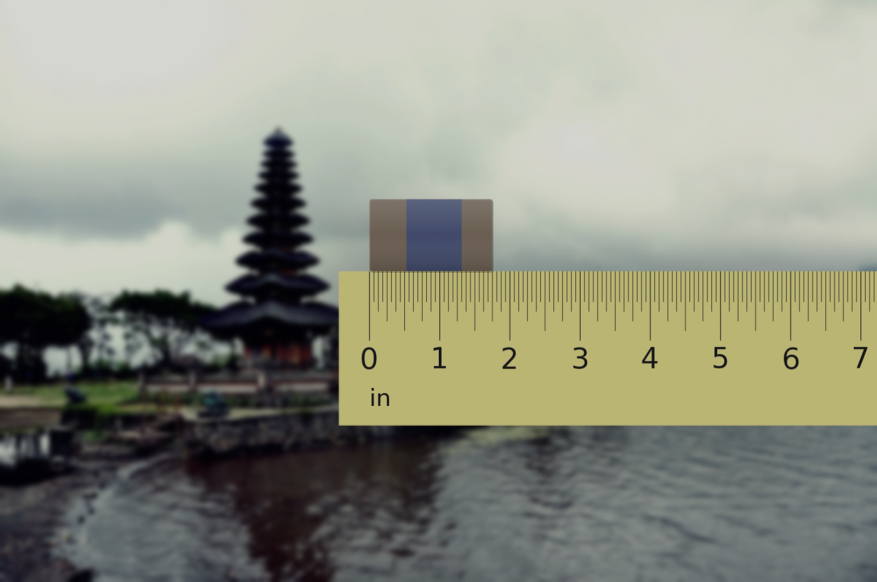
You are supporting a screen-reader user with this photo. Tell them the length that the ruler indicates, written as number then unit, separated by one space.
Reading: 1.75 in
